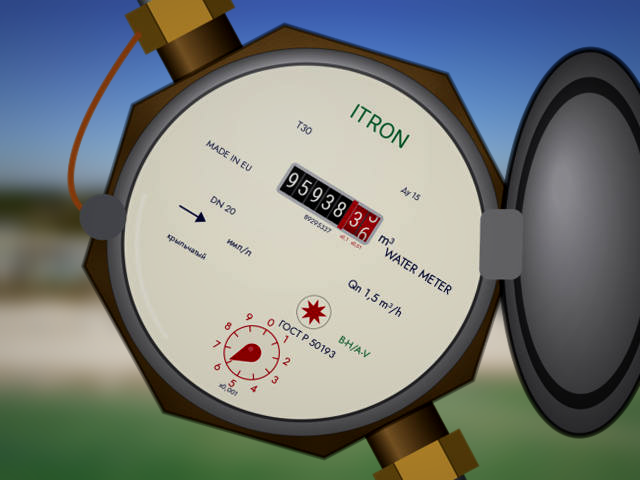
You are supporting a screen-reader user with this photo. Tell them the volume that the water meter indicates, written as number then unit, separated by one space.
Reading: 95938.356 m³
